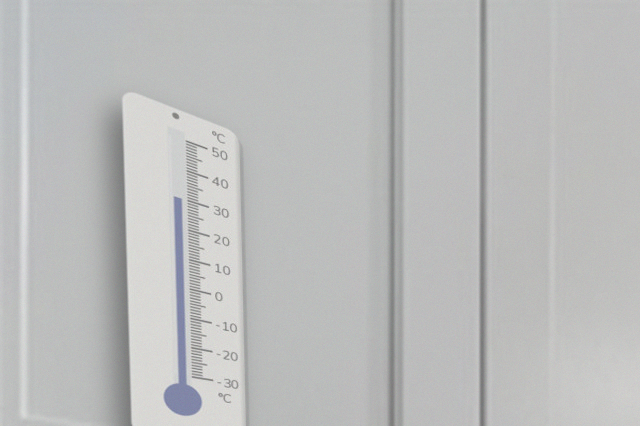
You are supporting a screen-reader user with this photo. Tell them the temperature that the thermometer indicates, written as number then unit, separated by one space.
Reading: 30 °C
